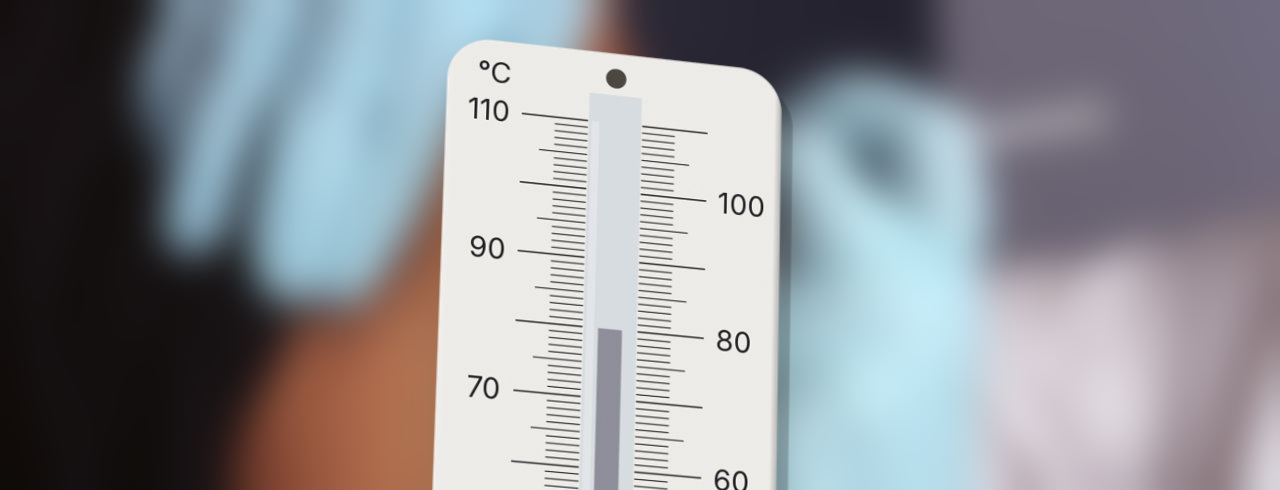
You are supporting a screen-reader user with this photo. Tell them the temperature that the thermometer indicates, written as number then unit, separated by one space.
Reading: 80 °C
